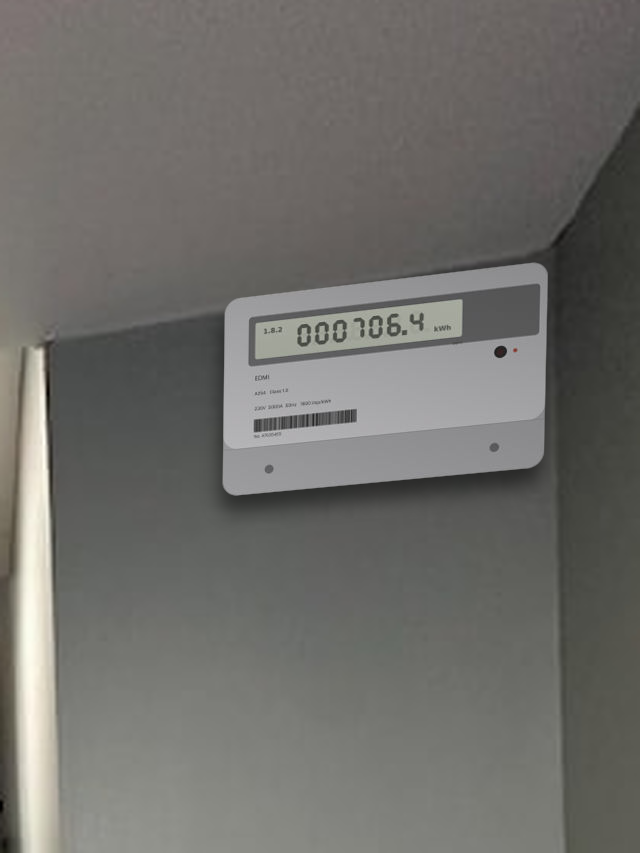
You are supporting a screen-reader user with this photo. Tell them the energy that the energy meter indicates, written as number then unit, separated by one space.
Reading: 706.4 kWh
